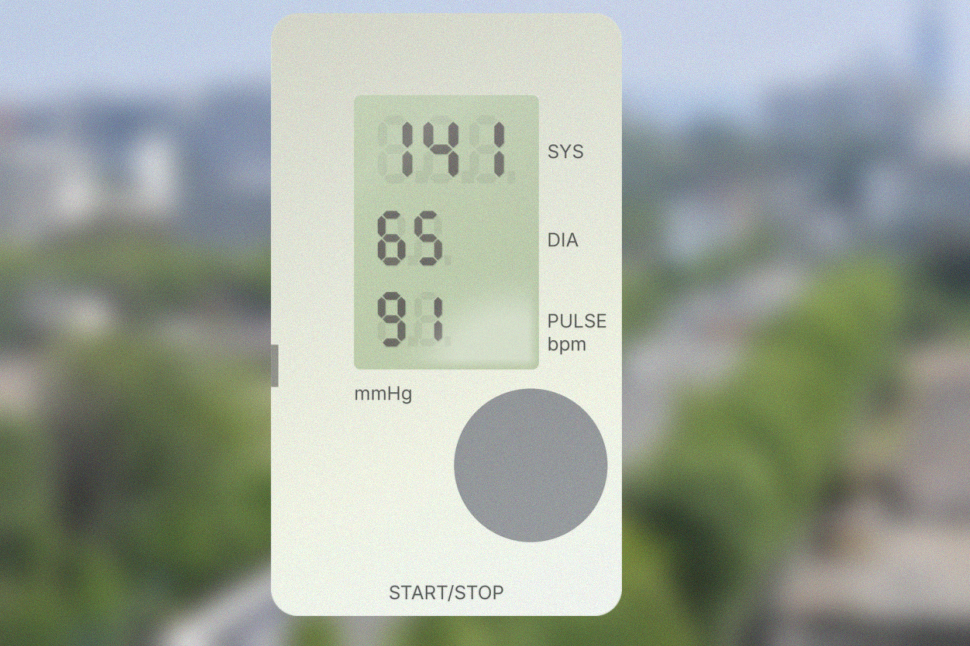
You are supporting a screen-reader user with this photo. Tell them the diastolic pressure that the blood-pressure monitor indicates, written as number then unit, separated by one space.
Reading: 65 mmHg
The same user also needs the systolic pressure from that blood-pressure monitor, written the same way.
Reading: 141 mmHg
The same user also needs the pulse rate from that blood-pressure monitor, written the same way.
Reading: 91 bpm
